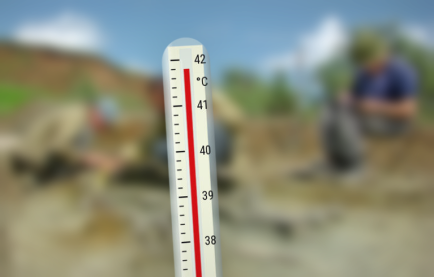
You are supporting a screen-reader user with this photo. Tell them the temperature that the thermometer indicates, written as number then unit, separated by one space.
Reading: 41.8 °C
